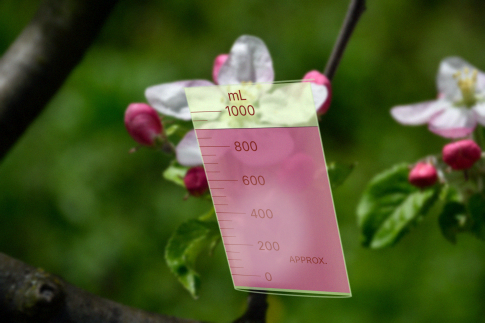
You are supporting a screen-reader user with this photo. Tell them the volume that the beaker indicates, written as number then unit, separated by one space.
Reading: 900 mL
